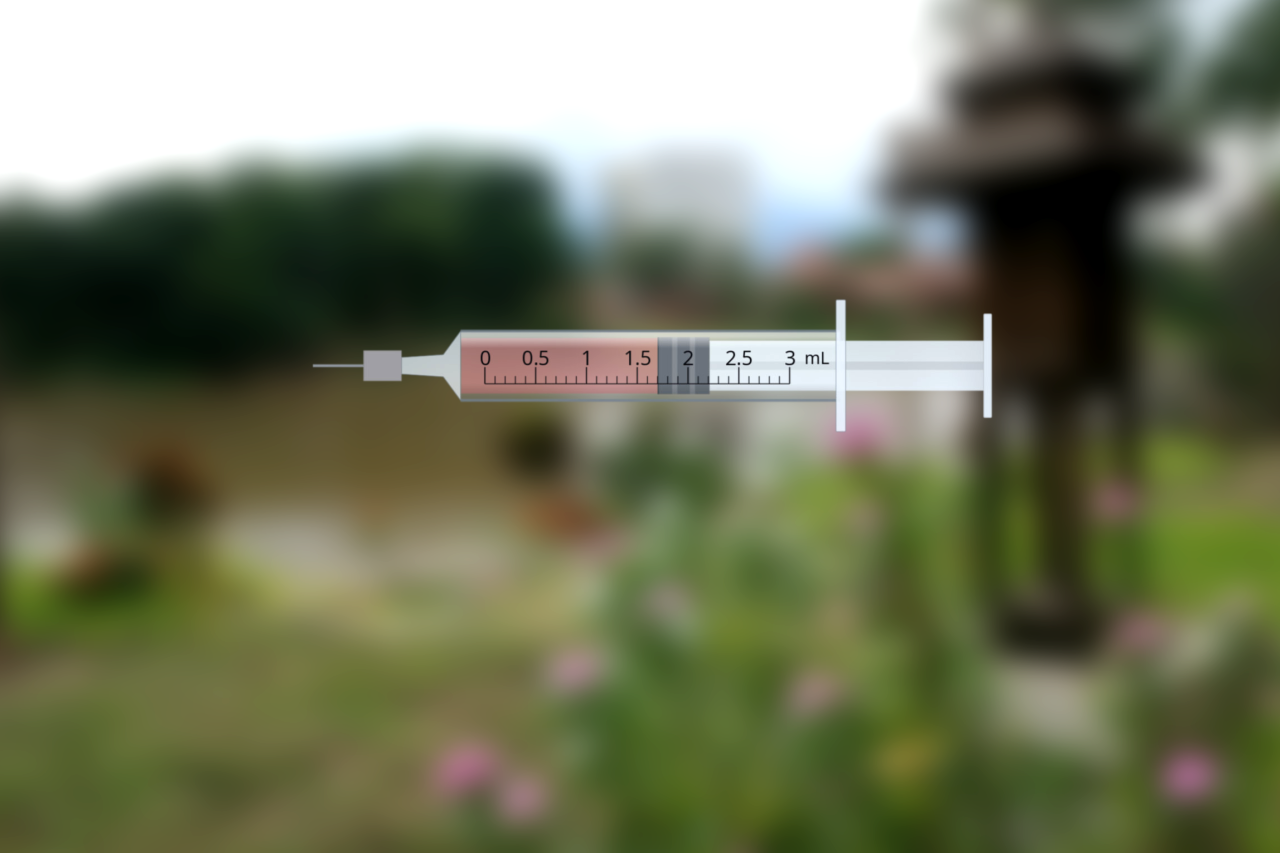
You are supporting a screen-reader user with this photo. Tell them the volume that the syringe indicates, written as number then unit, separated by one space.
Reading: 1.7 mL
